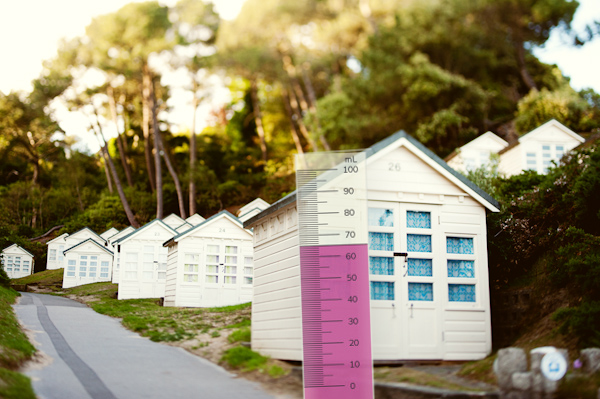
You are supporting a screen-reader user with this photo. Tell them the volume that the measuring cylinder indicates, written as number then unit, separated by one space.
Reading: 65 mL
